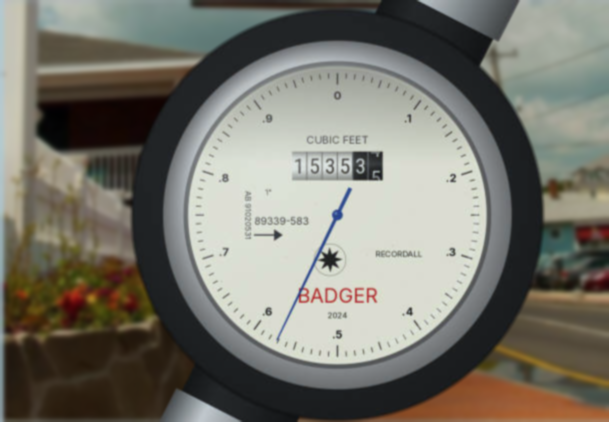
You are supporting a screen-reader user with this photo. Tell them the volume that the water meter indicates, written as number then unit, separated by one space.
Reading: 153534.57 ft³
